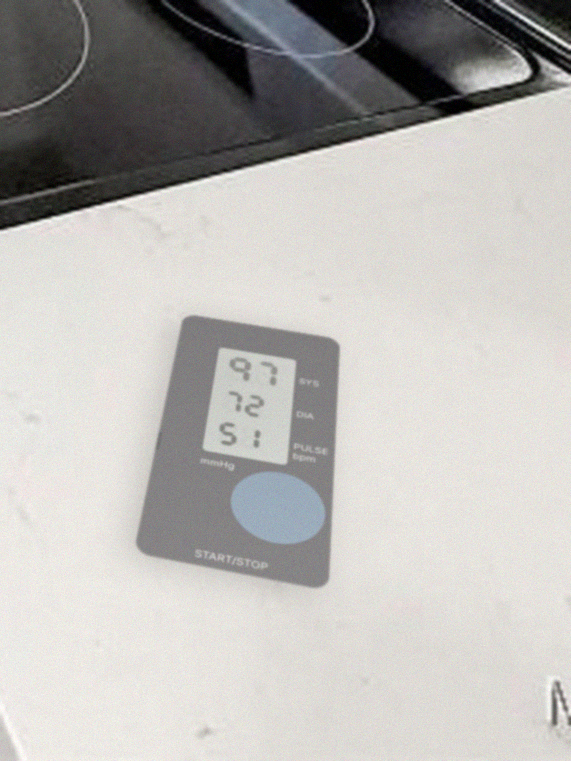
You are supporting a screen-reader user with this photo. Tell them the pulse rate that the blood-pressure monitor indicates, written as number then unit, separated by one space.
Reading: 51 bpm
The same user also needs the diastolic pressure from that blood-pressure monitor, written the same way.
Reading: 72 mmHg
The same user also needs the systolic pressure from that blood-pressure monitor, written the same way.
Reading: 97 mmHg
